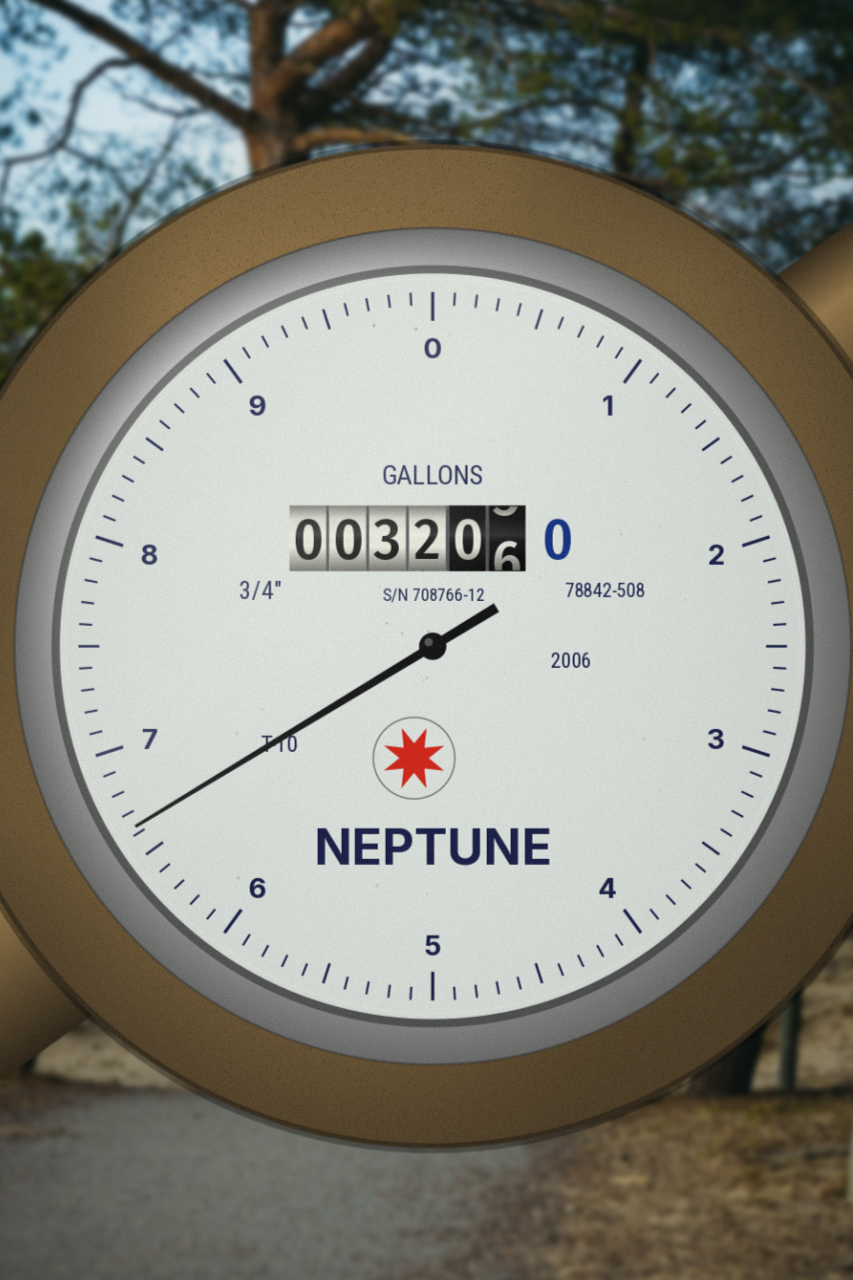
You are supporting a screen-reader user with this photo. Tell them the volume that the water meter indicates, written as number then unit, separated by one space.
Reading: 32056.6 gal
